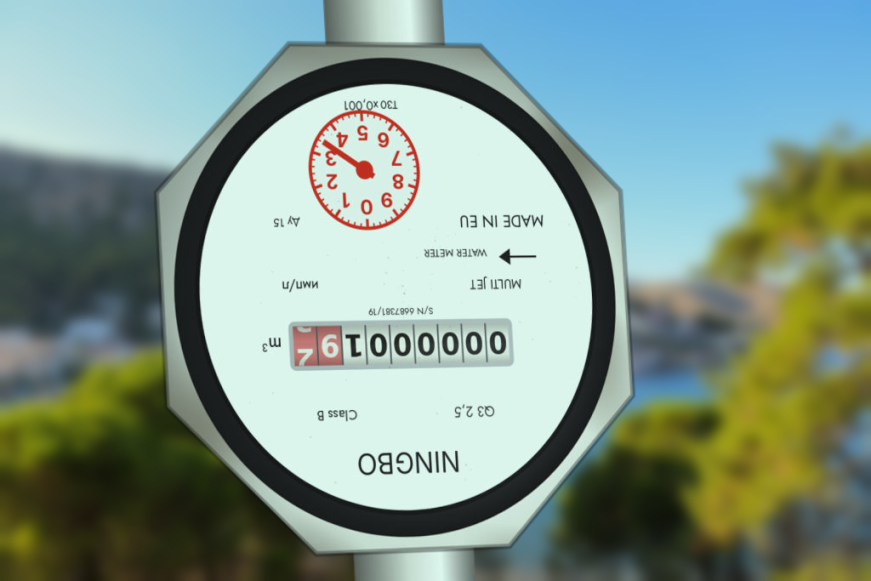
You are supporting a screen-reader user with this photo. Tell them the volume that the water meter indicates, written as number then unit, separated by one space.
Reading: 1.923 m³
